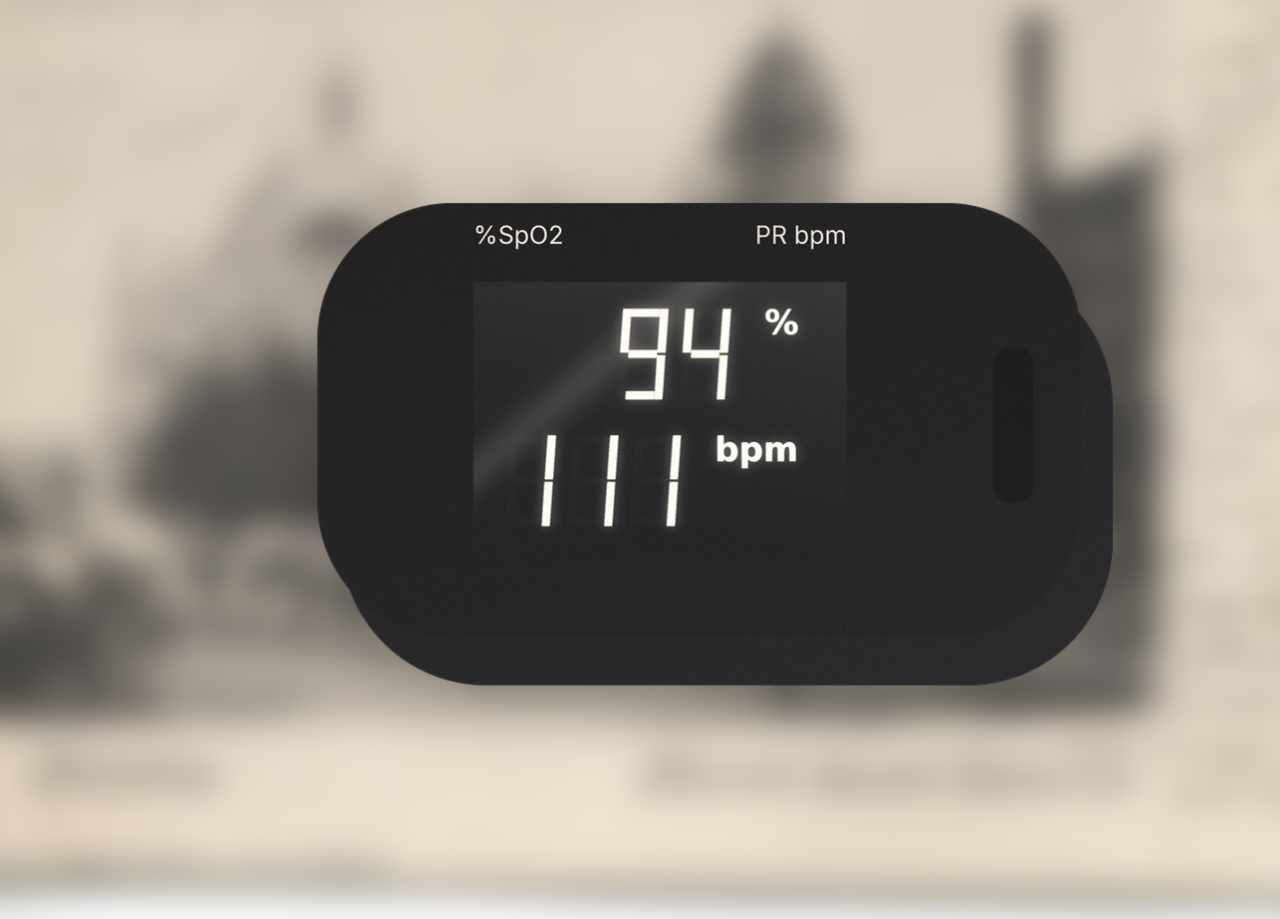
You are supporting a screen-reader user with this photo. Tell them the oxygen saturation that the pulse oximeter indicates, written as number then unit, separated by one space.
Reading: 94 %
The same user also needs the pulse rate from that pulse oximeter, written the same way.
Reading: 111 bpm
